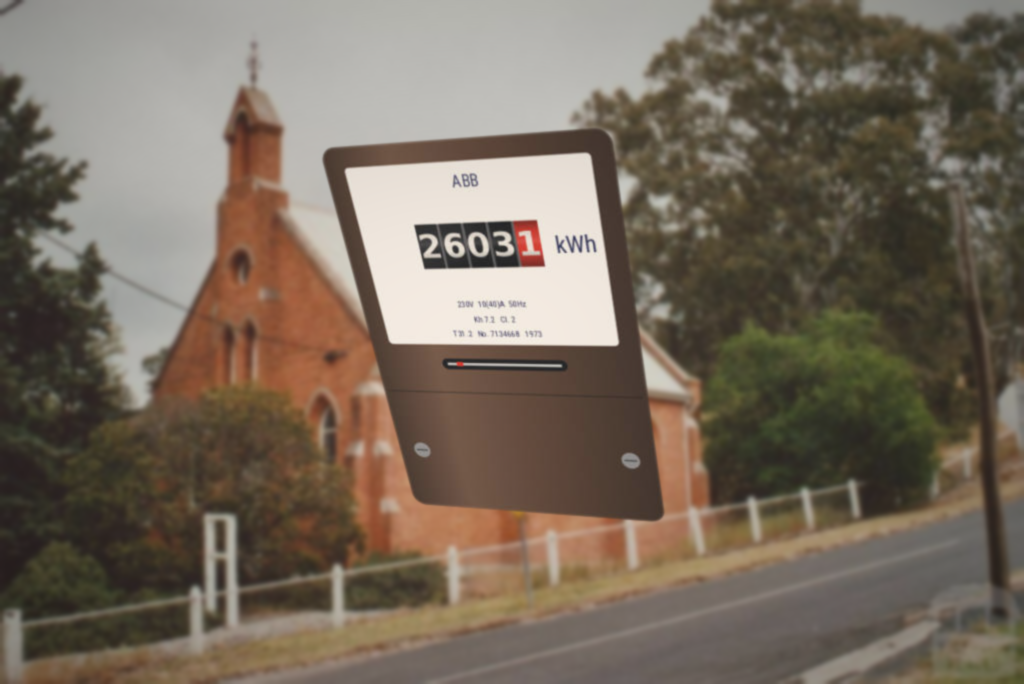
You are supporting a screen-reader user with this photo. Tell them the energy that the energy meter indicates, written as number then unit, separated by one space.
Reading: 2603.1 kWh
